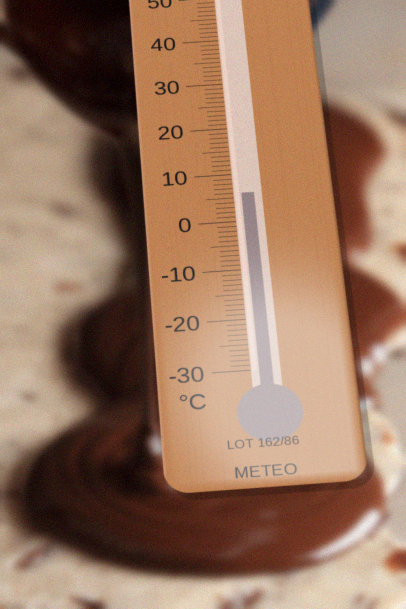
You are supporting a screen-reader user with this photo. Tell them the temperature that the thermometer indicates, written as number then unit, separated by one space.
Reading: 6 °C
